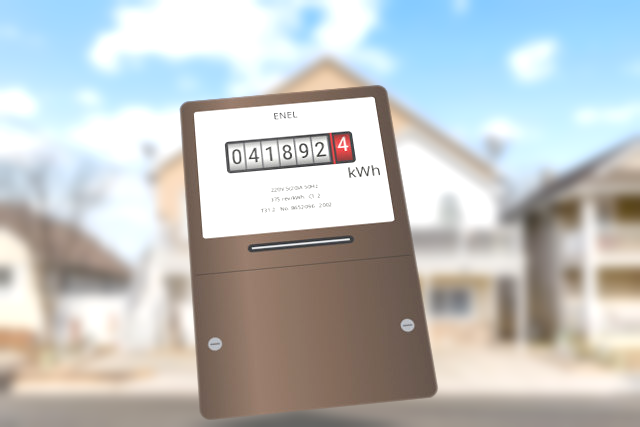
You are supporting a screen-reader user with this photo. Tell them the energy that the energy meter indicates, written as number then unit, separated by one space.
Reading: 41892.4 kWh
